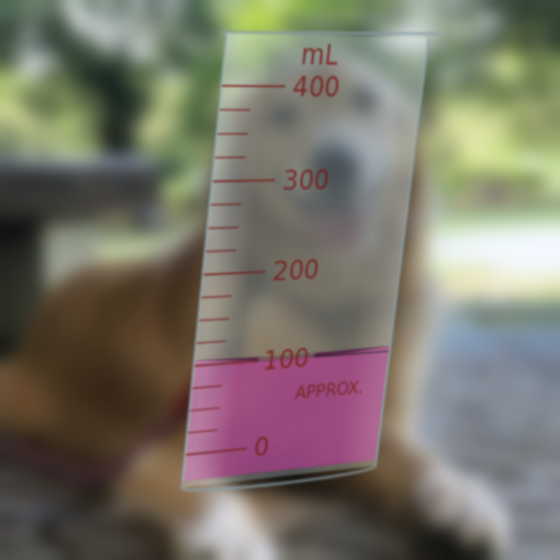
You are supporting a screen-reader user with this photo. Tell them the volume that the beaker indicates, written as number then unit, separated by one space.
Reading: 100 mL
